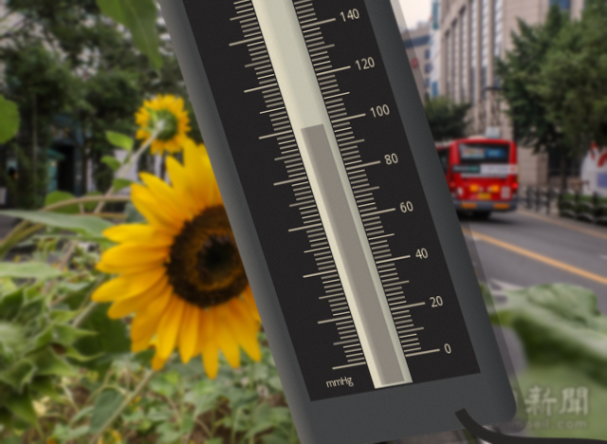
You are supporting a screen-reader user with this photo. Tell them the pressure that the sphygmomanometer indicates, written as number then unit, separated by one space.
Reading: 100 mmHg
